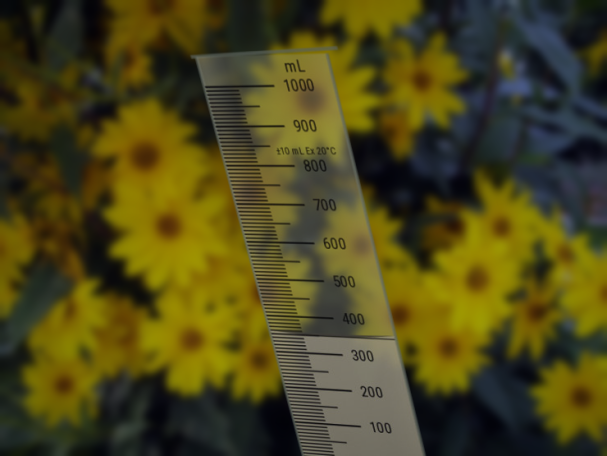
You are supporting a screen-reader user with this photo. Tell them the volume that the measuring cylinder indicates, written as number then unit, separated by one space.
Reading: 350 mL
